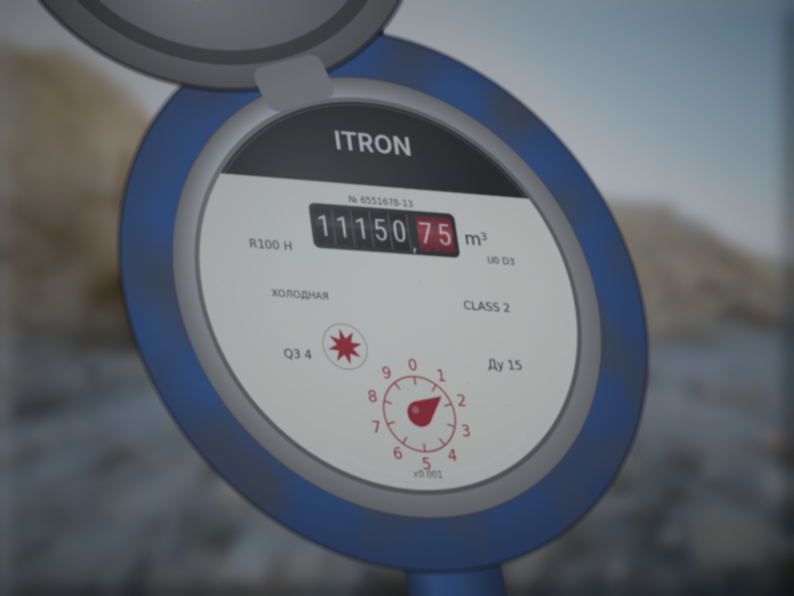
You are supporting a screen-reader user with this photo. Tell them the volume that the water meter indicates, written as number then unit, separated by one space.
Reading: 11150.751 m³
